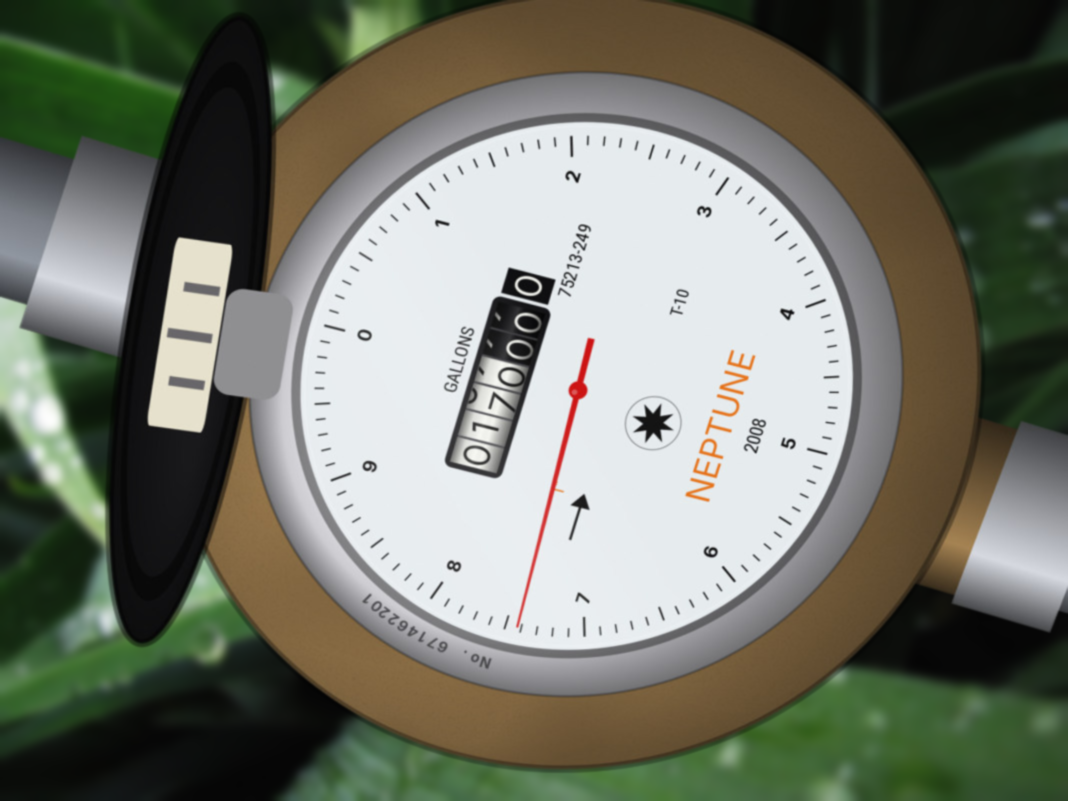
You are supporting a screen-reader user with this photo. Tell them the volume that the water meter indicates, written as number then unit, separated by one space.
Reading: 169997.4 gal
